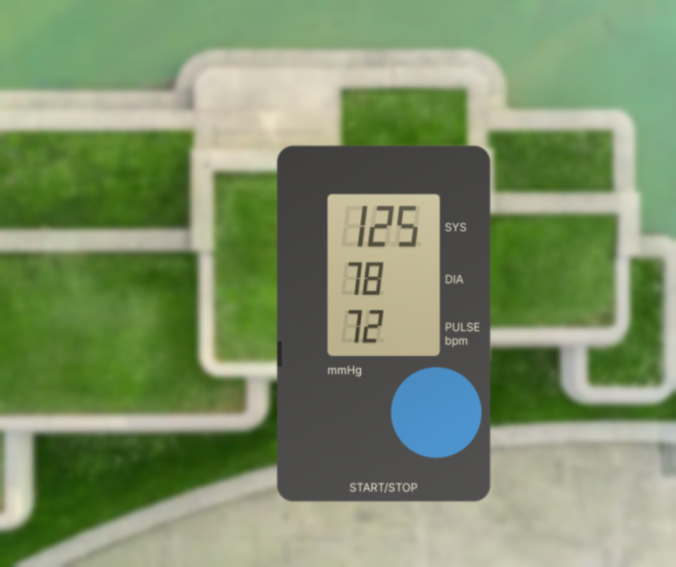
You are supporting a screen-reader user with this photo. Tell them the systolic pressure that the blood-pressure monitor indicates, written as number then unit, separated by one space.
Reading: 125 mmHg
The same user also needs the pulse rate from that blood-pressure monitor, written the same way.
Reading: 72 bpm
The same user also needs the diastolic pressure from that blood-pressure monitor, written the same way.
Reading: 78 mmHg
